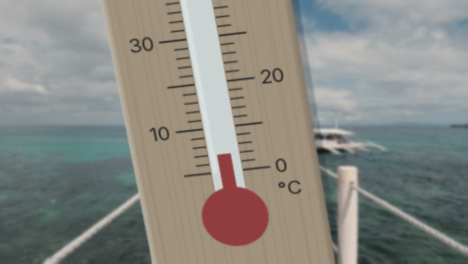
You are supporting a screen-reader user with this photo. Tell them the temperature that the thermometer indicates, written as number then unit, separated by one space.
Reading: 4 °C
